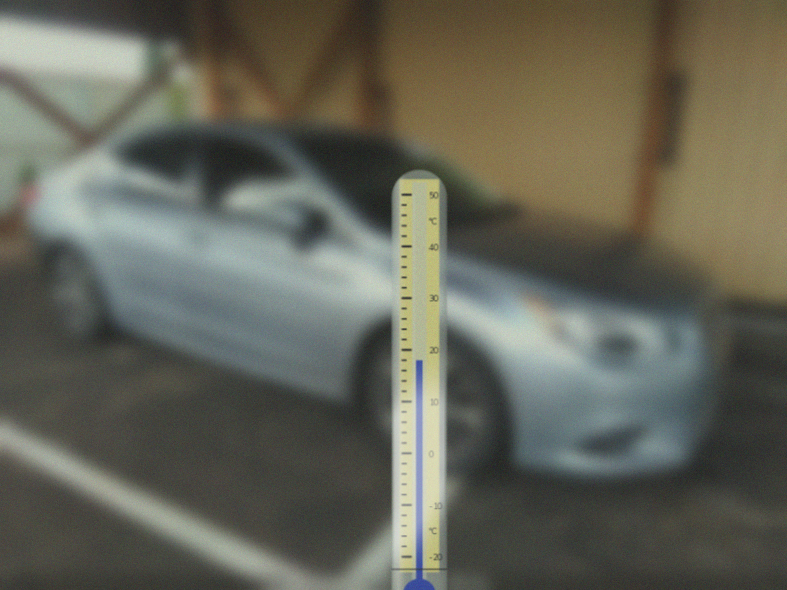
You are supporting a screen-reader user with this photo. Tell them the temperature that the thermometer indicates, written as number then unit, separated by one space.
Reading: 18 °C
